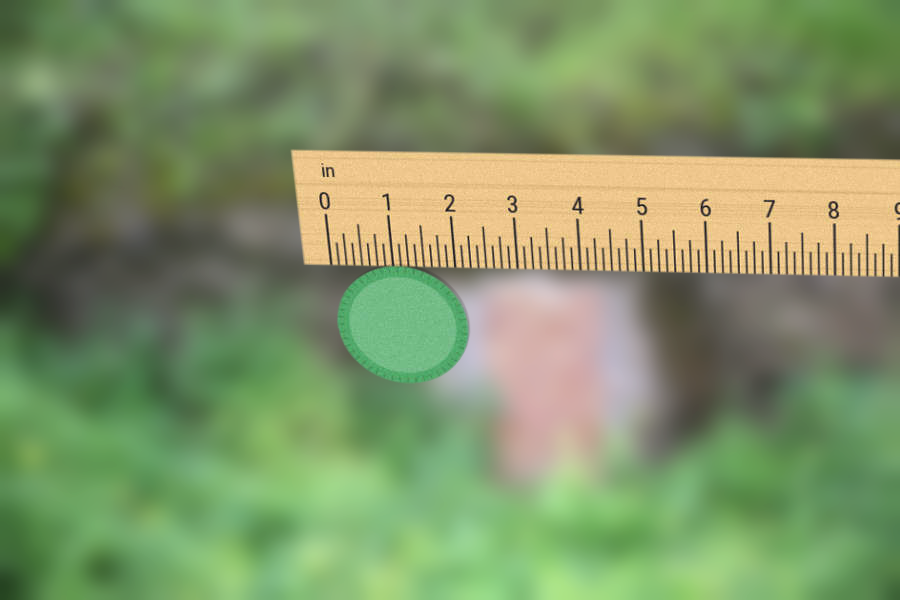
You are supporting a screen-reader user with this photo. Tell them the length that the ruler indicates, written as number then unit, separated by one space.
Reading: 2.125 in
